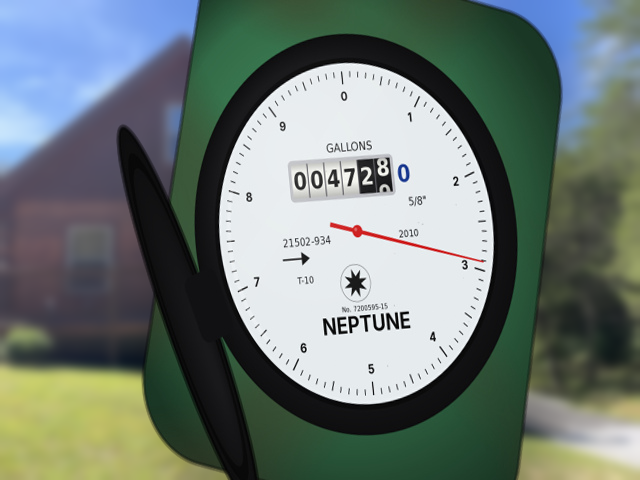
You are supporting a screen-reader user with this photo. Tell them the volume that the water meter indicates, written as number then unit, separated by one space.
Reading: 47282.9 gal
